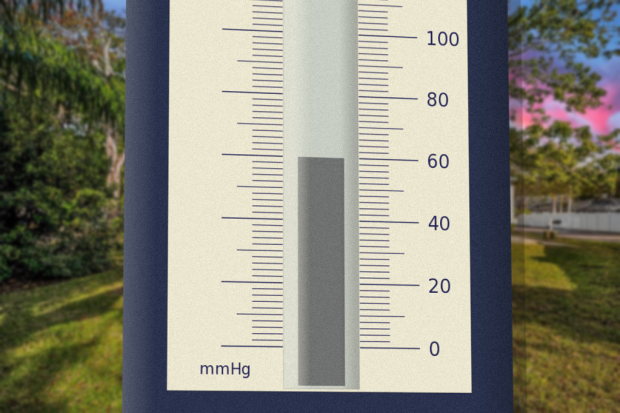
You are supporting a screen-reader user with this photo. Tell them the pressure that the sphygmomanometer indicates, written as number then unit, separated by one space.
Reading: 60 mmHg
